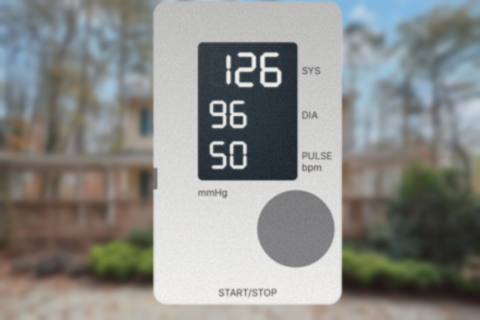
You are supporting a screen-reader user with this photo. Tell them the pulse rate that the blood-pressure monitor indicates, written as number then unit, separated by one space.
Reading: 50 bpm
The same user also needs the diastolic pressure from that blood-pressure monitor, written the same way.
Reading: 96 mmHg
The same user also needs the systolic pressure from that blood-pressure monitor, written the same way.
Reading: 126 mmHg
